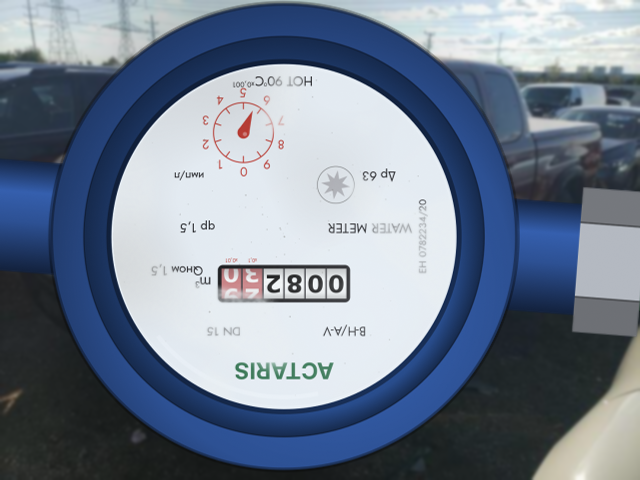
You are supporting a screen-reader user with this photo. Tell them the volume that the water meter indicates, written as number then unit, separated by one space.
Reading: 82.295 m³
